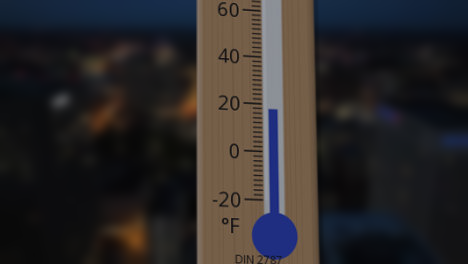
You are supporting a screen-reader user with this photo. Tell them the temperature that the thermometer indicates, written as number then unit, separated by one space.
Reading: 18 °F
